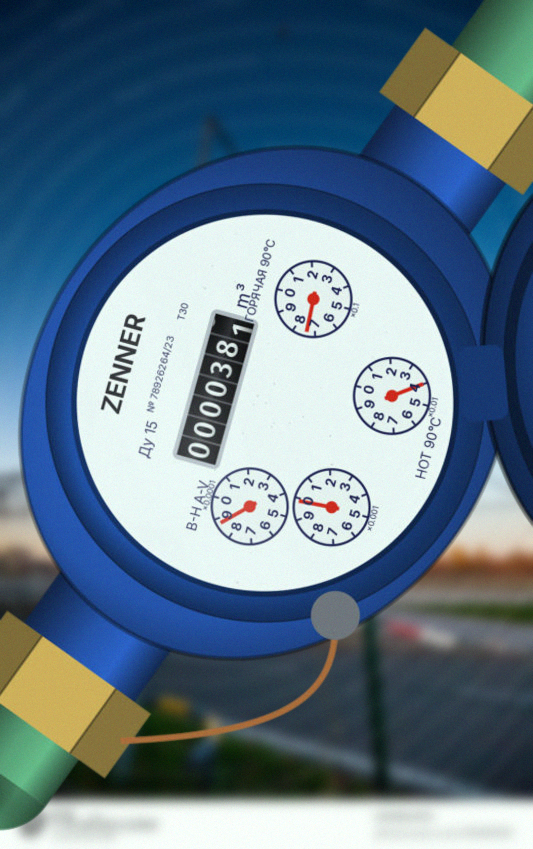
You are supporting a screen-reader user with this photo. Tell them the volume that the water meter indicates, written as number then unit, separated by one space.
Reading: 380.7398 m³
